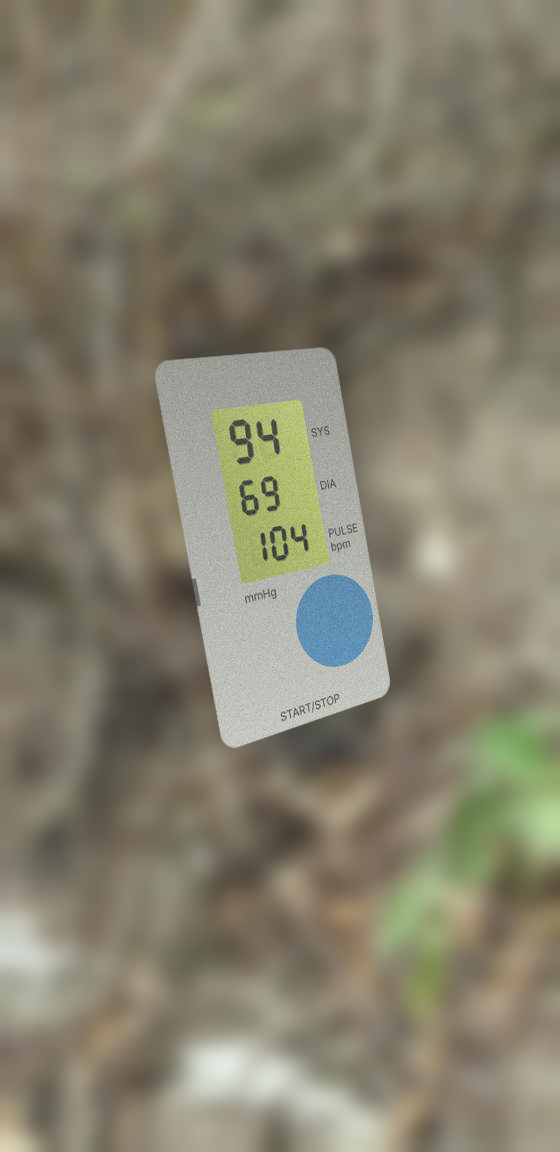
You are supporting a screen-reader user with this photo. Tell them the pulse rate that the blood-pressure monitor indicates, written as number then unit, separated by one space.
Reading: 104 bpm
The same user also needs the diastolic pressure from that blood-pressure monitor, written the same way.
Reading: 69 mmHg
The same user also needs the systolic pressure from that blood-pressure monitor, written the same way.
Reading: 94 mmHg
